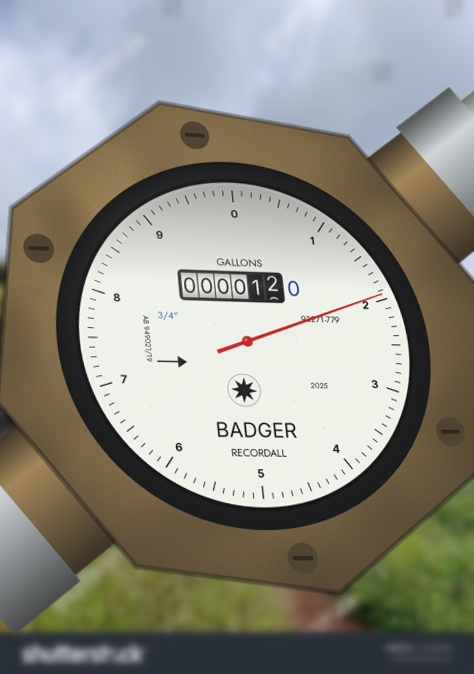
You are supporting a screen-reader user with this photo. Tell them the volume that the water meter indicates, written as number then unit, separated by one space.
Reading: 121.9 gal
